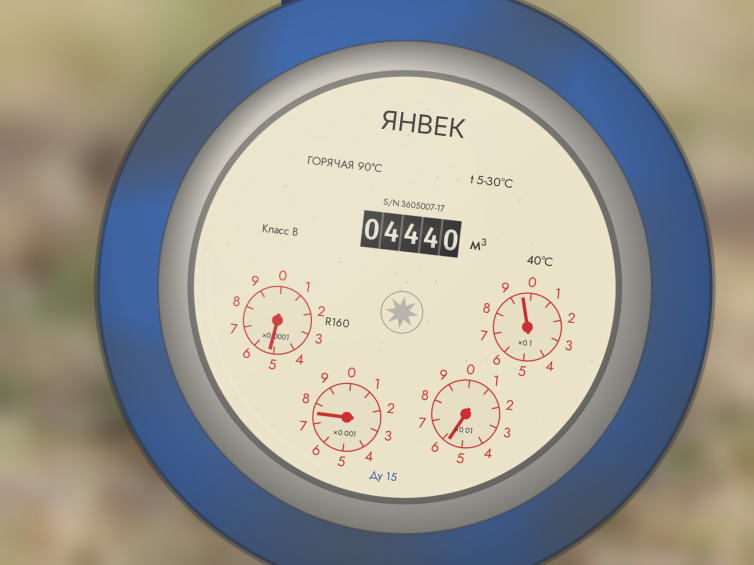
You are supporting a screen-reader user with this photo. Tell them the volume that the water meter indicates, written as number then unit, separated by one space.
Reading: 4439.9575 m³
